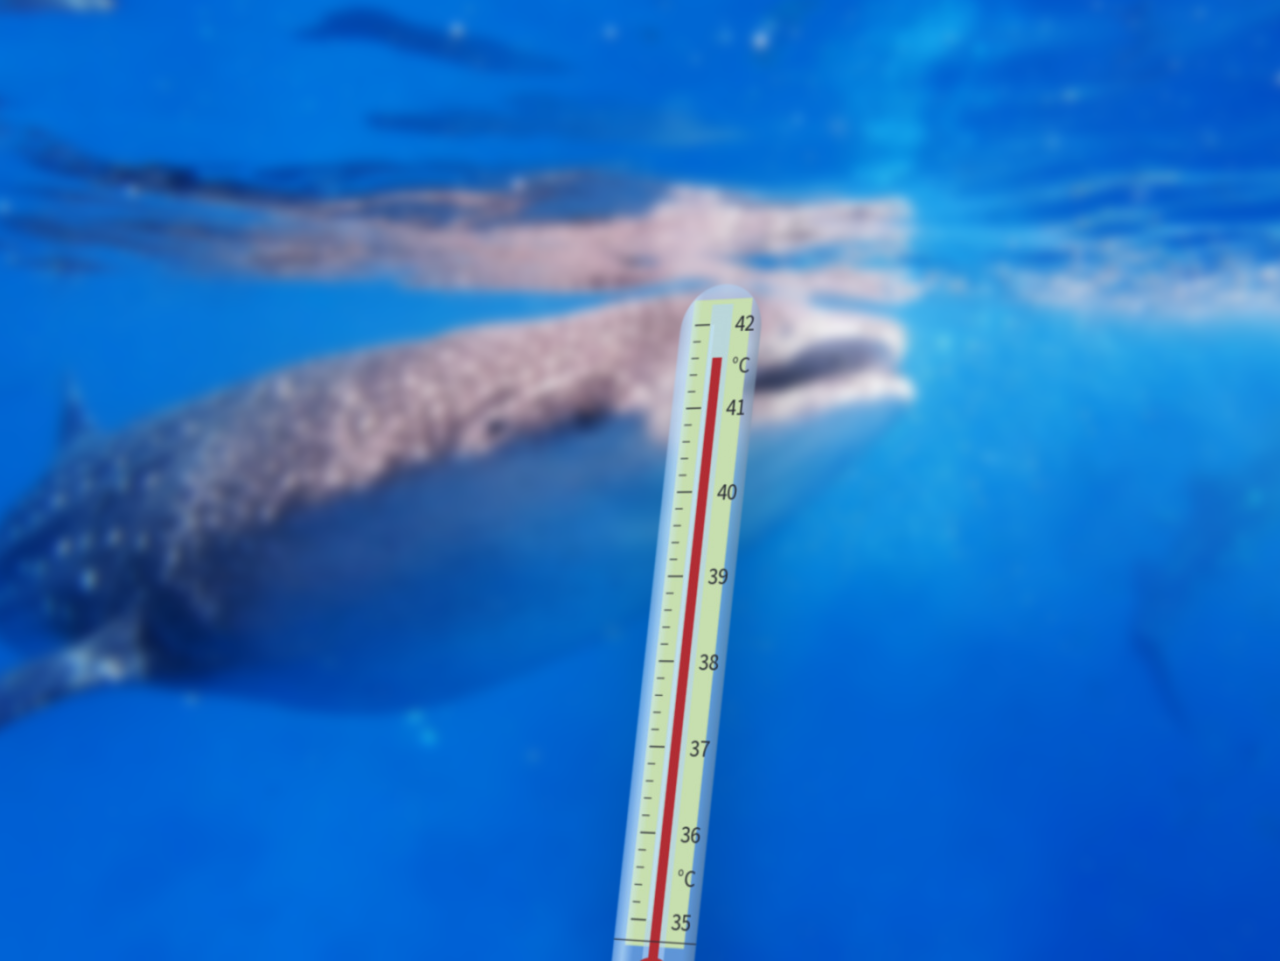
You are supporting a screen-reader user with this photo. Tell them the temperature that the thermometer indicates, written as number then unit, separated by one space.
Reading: 41.6 °C
